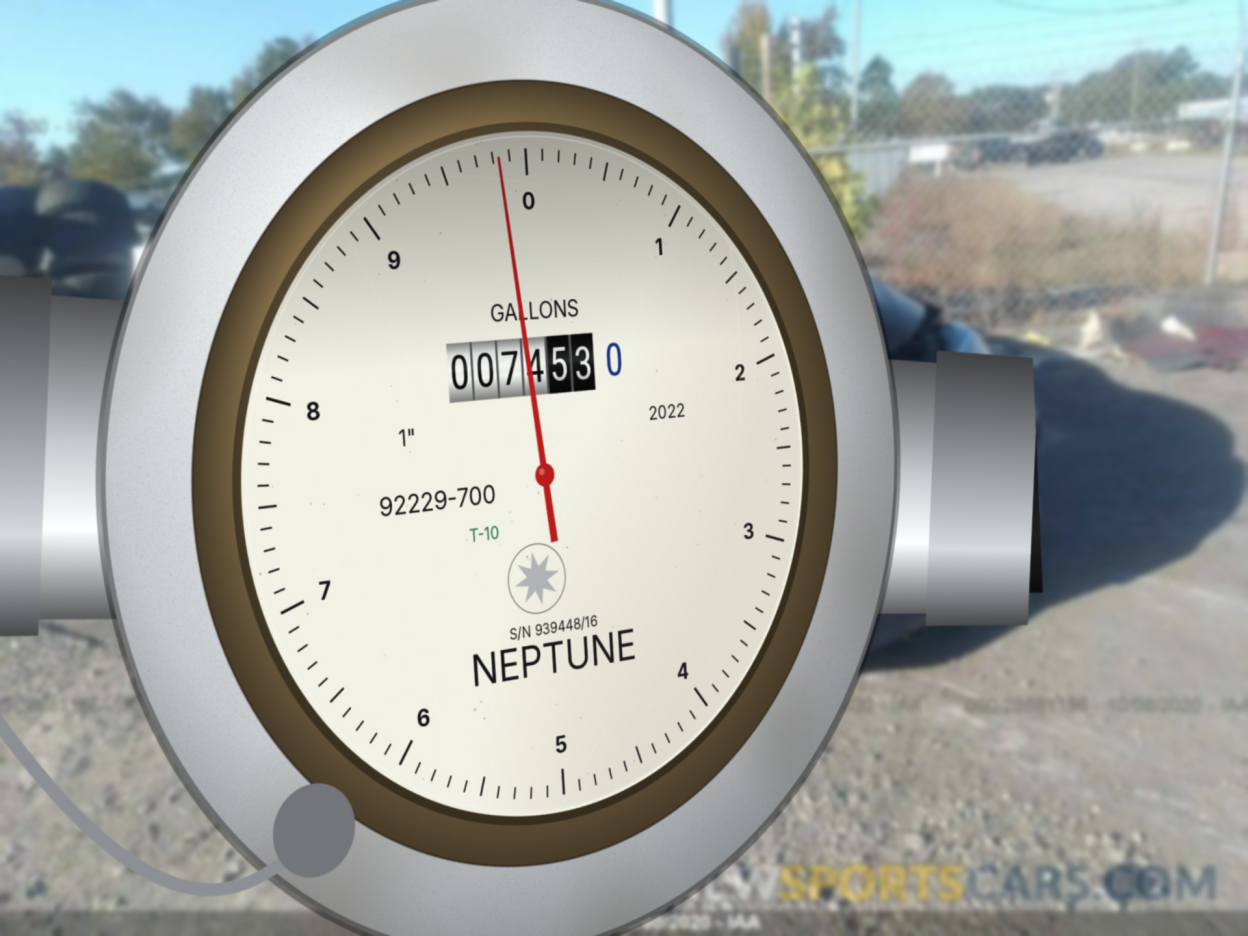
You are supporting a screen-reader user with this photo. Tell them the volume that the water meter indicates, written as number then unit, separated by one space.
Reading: 74529.8 gal
